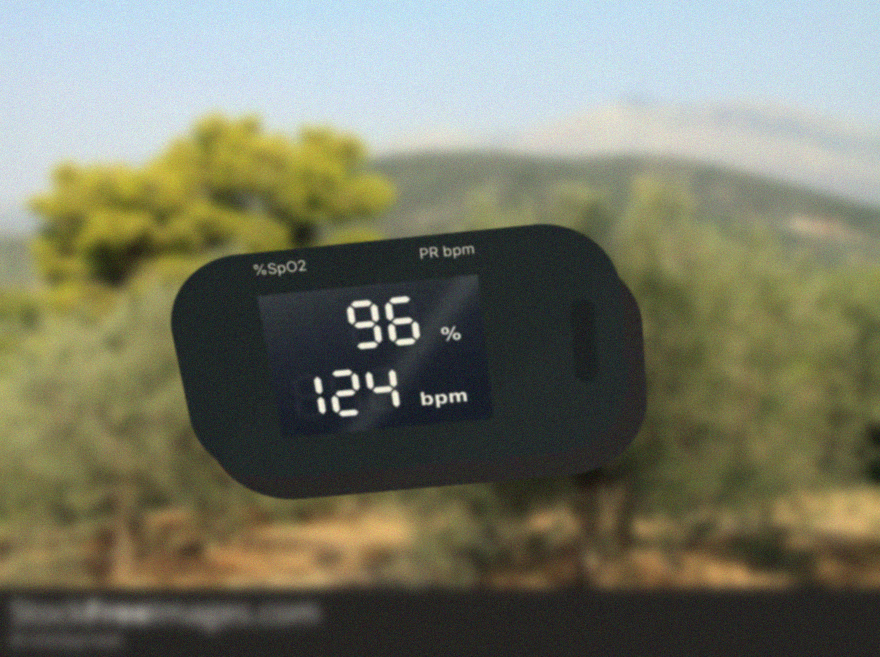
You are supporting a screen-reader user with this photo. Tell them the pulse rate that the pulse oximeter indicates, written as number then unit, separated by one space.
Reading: 124 bpm
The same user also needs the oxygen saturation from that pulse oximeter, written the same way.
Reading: 96 %
